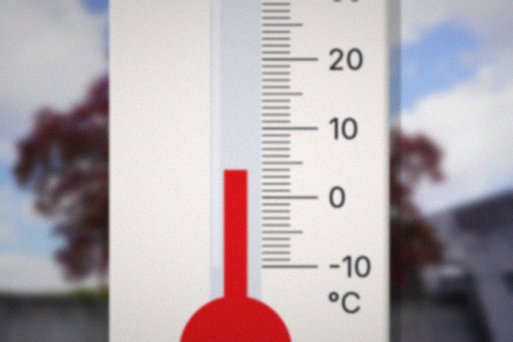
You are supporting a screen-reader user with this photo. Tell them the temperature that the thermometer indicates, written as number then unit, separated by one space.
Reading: 4 °C
